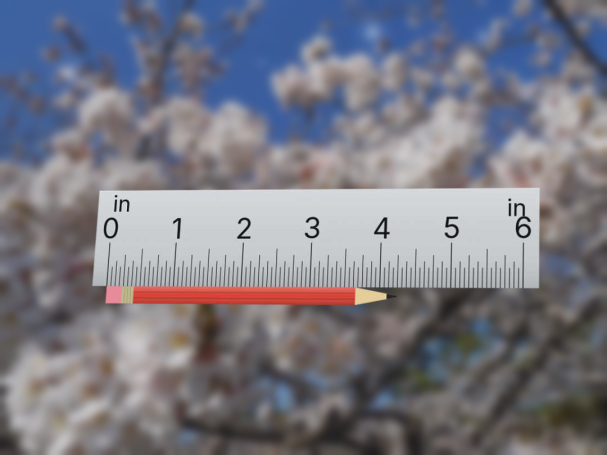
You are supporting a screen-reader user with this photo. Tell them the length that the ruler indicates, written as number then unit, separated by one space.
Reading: 4.25 in
